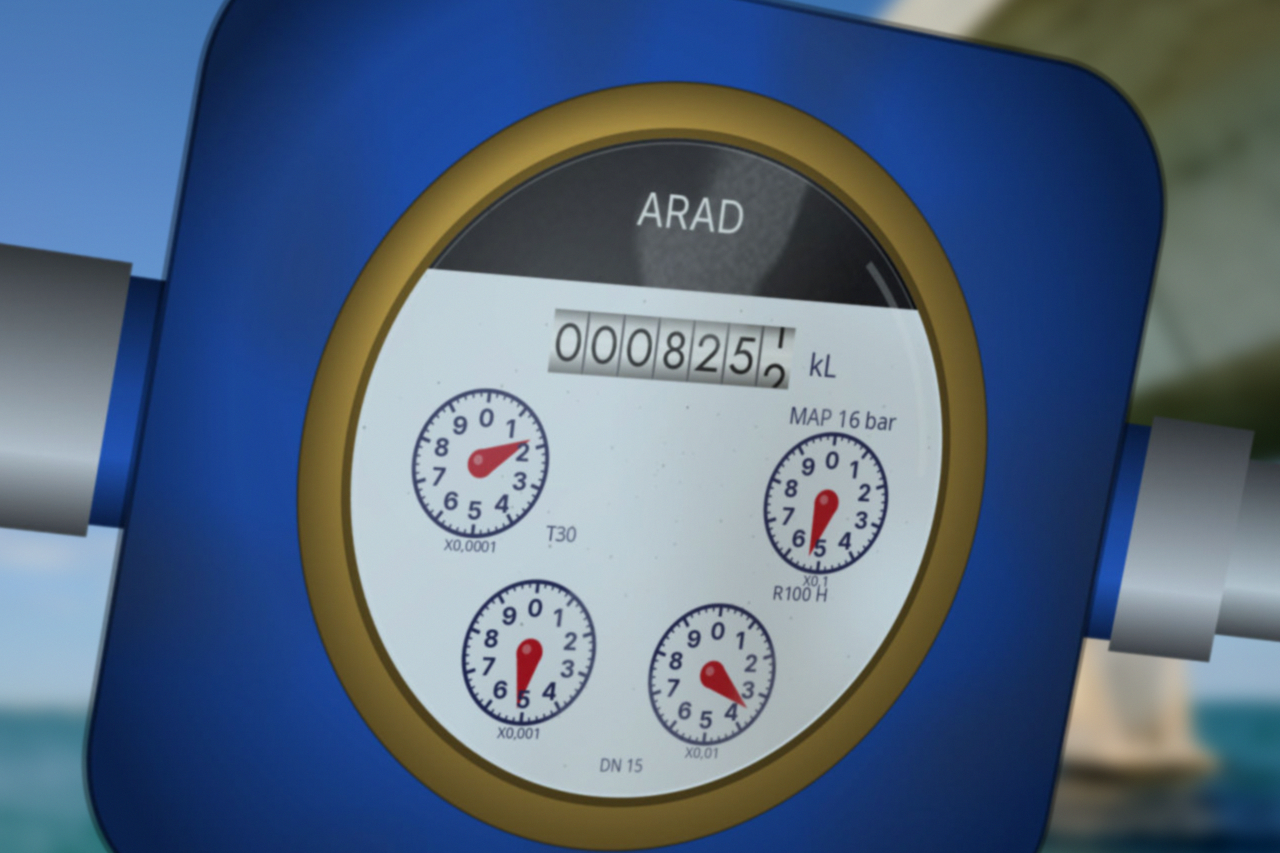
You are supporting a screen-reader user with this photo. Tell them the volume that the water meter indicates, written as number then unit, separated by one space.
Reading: 8251.5351 kL
